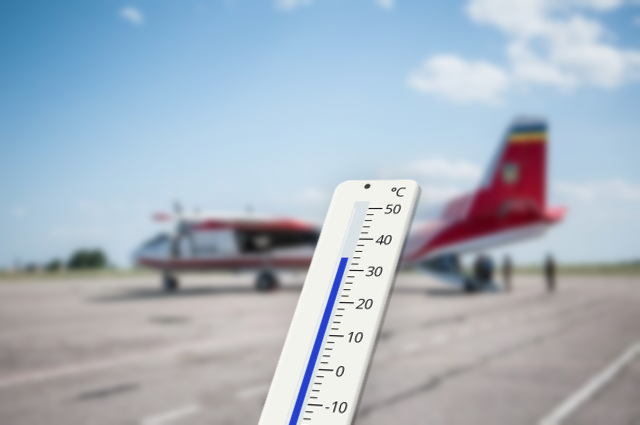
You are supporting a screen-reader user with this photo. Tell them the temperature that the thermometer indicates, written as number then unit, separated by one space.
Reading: 34 °C
